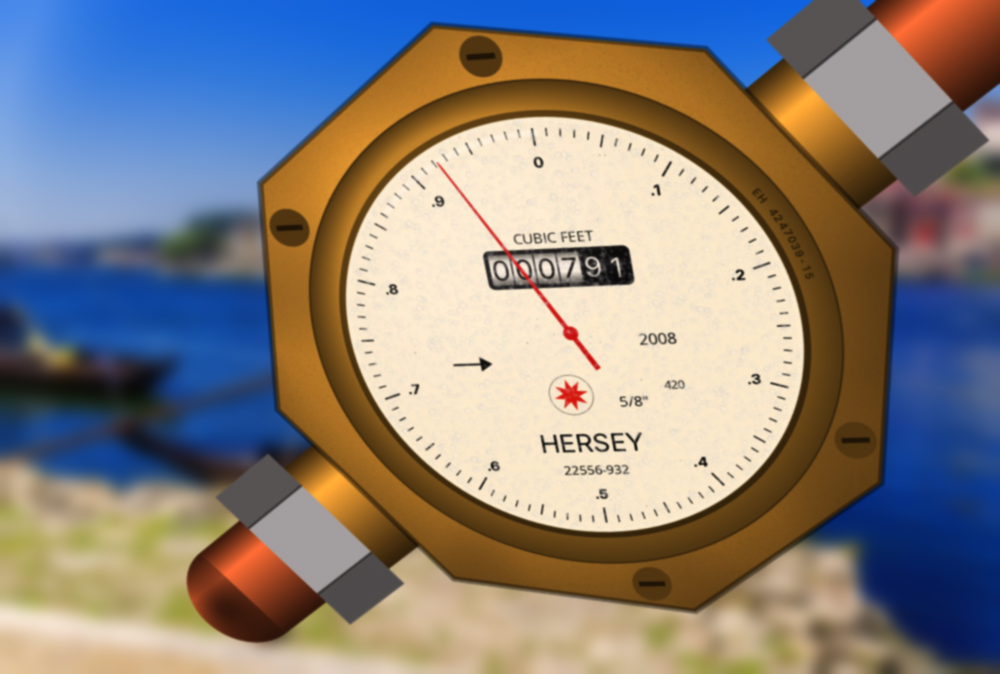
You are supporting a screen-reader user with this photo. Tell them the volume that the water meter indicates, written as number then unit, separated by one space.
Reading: 790.92 ft³
